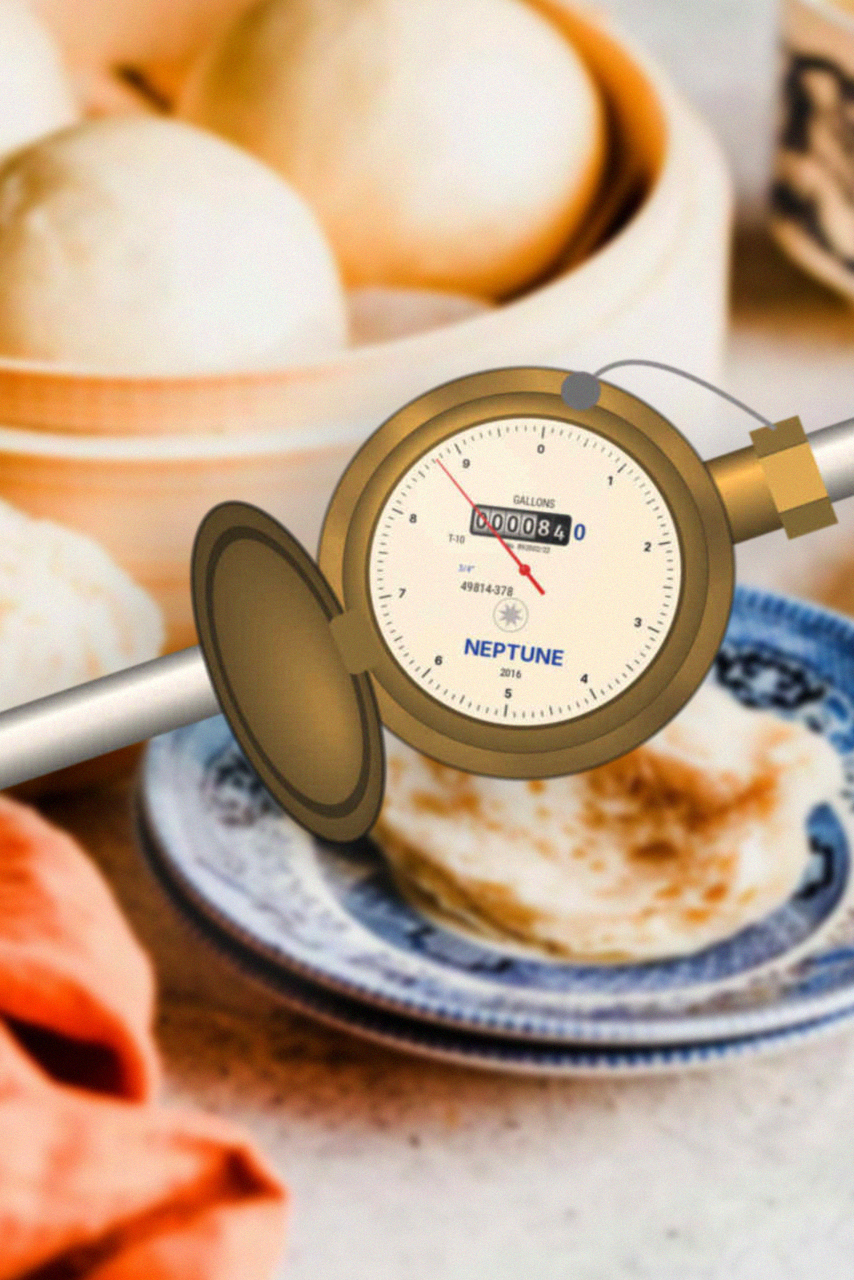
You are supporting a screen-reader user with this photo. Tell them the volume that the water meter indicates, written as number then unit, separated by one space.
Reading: 838.7 gal
